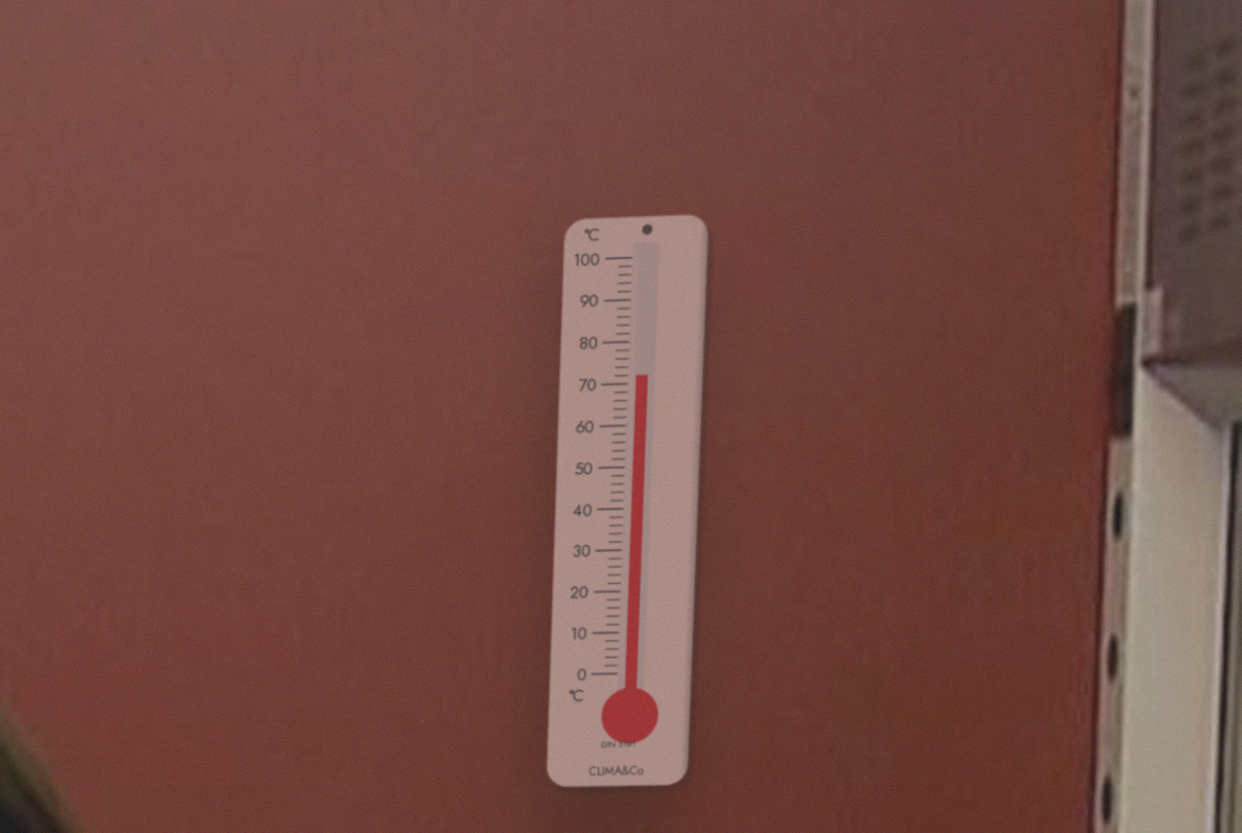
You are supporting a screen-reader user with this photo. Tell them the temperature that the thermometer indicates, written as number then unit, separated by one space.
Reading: 72 °C
